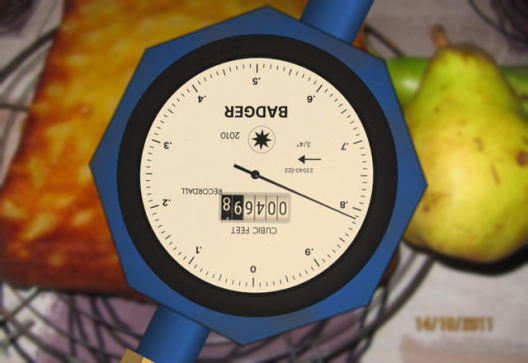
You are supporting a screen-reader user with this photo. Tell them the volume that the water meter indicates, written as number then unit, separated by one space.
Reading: 4697.81 ft³
